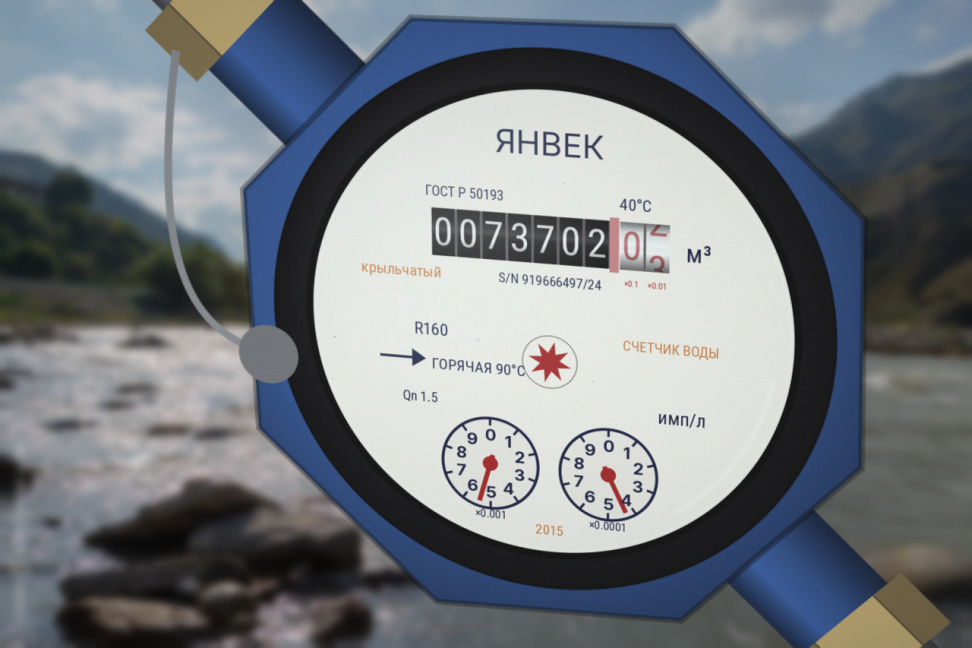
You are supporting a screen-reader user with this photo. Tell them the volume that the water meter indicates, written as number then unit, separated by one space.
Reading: 73702.0254 m³
